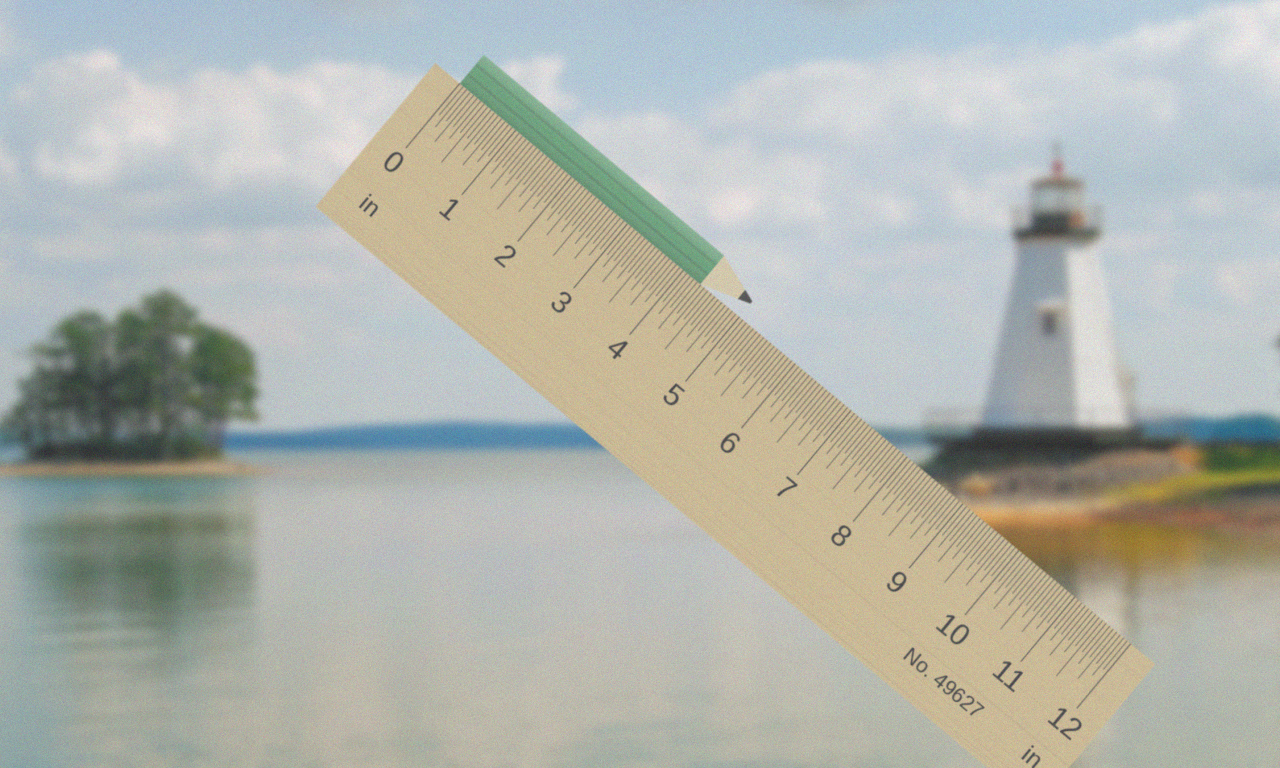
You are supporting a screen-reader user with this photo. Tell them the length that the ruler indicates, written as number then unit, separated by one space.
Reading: 5 in
